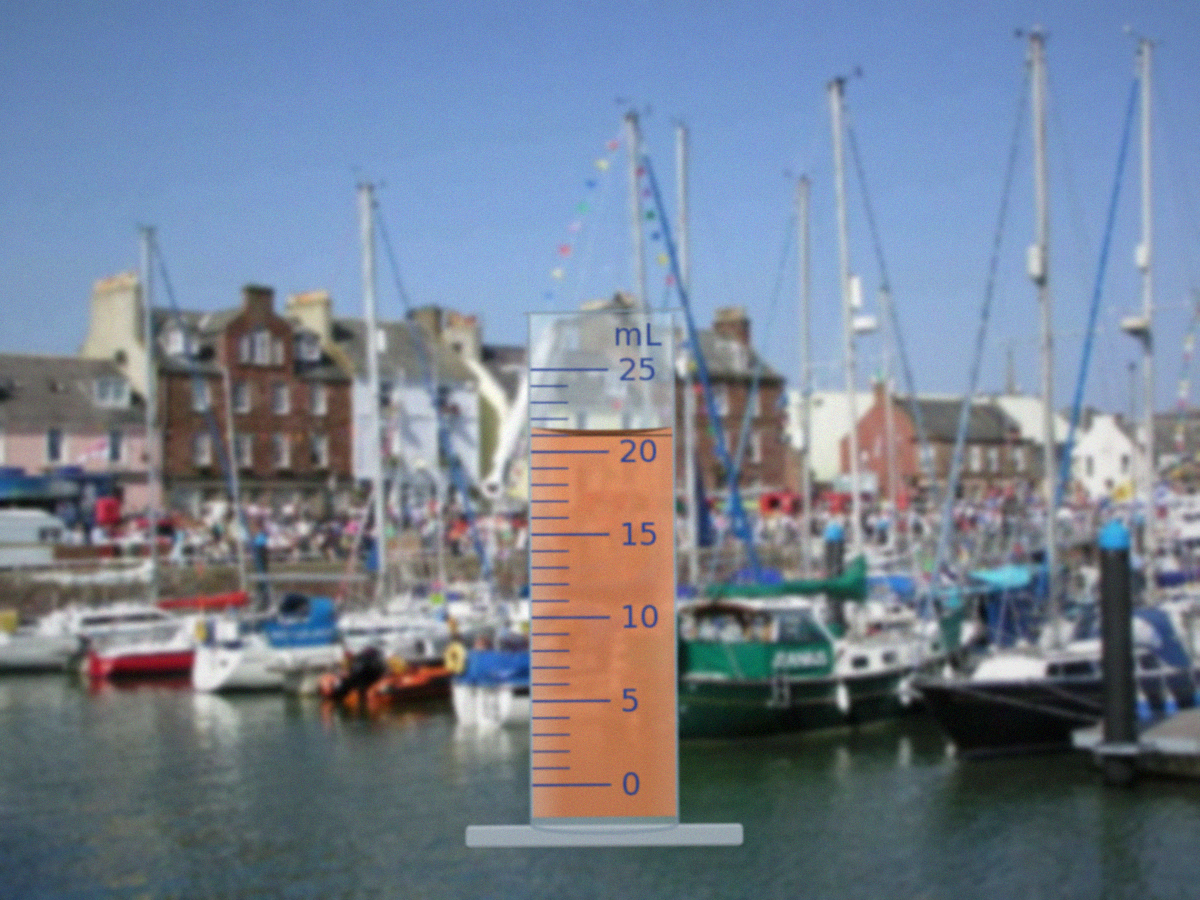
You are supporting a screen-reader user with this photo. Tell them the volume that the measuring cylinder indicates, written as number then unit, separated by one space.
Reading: 21 mL
